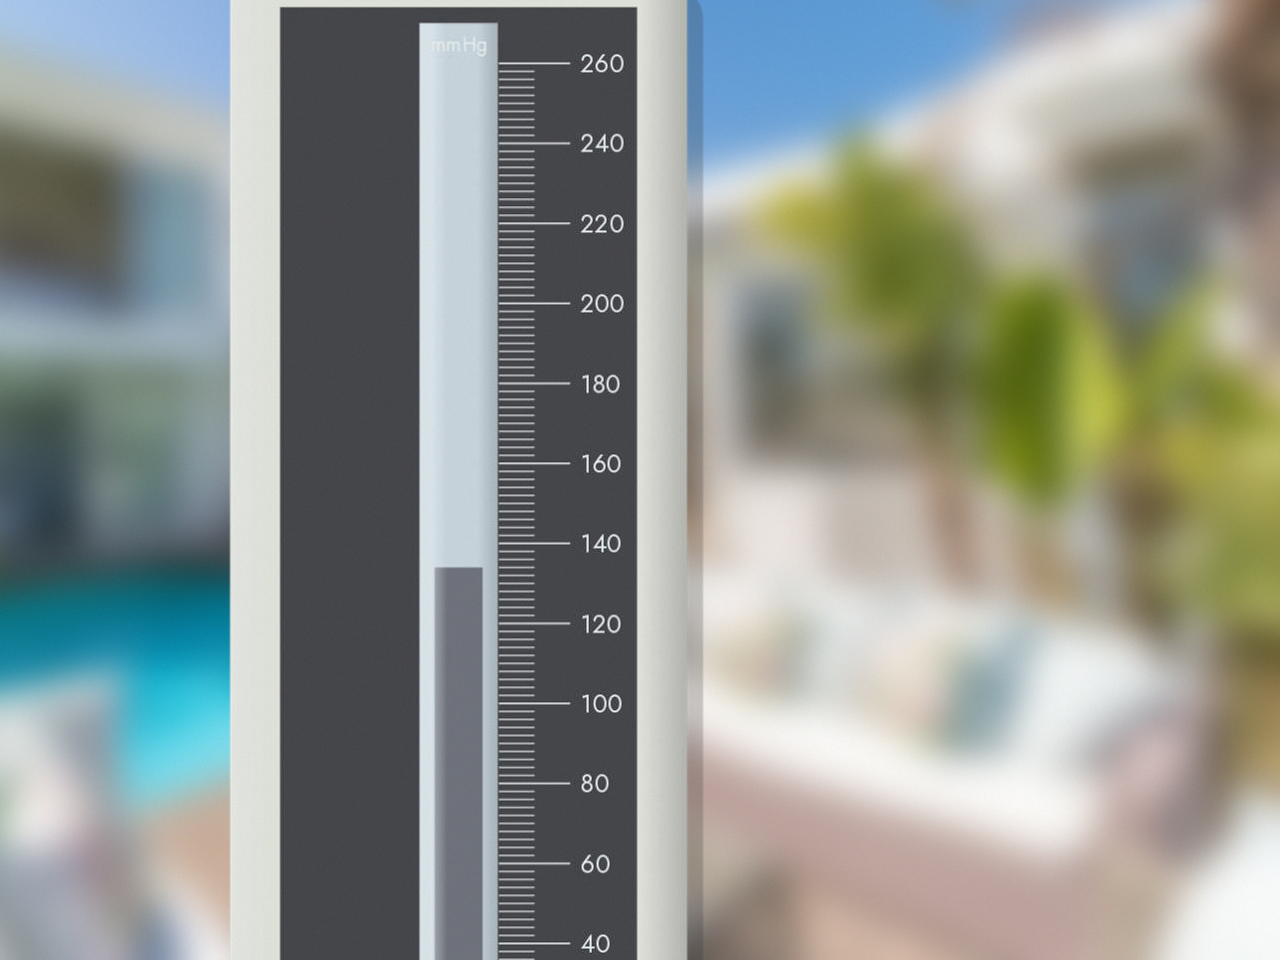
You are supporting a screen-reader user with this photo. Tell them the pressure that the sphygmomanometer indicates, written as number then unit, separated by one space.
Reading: 134 mmHg
